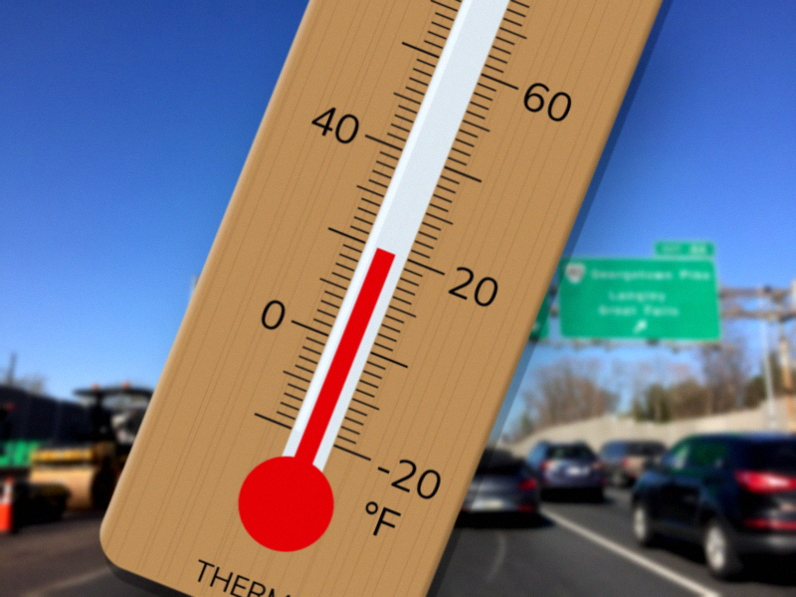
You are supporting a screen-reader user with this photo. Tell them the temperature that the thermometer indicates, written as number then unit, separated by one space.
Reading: 20 °F
